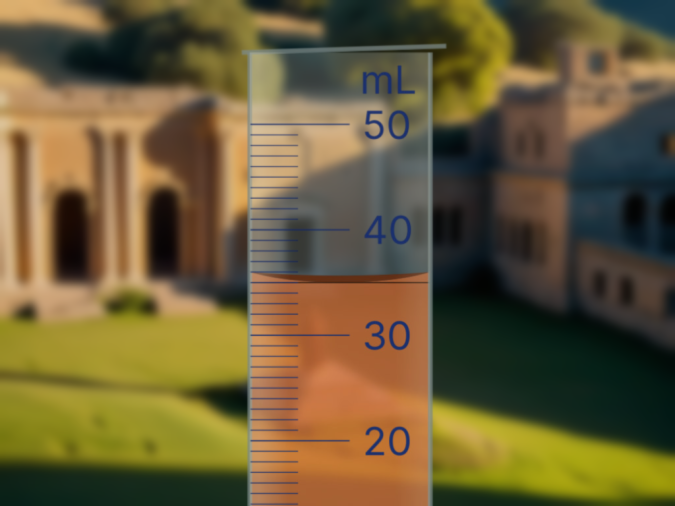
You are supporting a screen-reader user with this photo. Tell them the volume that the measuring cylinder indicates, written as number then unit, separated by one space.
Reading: 35 mL
